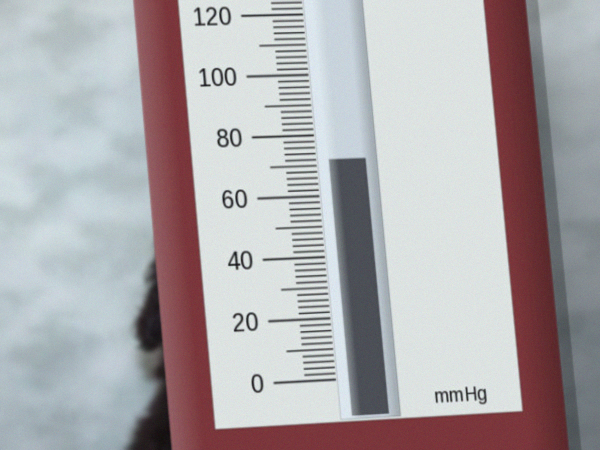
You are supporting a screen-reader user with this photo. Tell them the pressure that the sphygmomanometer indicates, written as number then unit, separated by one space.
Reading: 72 mmHg
